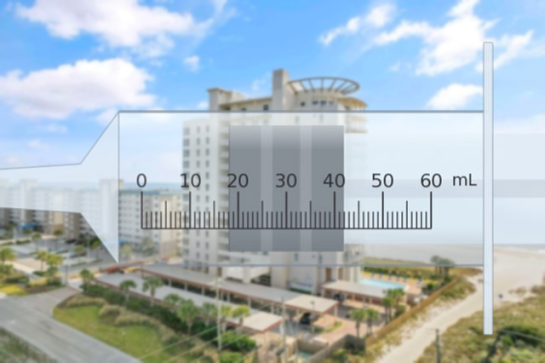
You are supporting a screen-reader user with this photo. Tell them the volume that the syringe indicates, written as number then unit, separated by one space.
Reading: 18 mL
